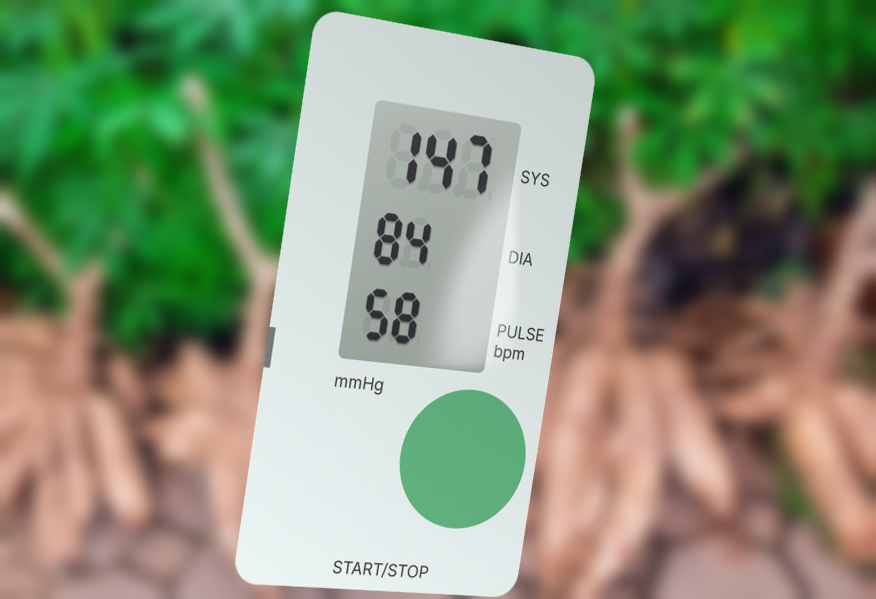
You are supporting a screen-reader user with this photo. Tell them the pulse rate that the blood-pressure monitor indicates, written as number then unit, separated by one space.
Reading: 58 bpm
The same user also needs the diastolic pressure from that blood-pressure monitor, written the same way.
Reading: 84 mmHg
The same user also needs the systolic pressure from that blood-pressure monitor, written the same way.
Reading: 147 mmHg
